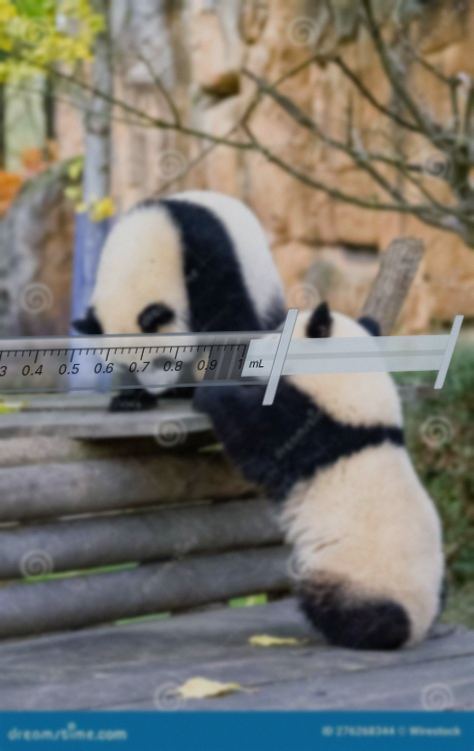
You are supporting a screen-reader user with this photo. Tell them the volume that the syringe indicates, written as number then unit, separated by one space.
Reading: 0.9 mL
